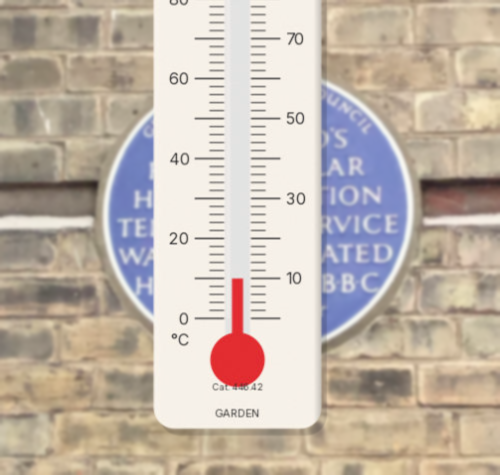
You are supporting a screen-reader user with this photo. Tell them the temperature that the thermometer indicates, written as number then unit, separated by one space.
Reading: 10 °C
